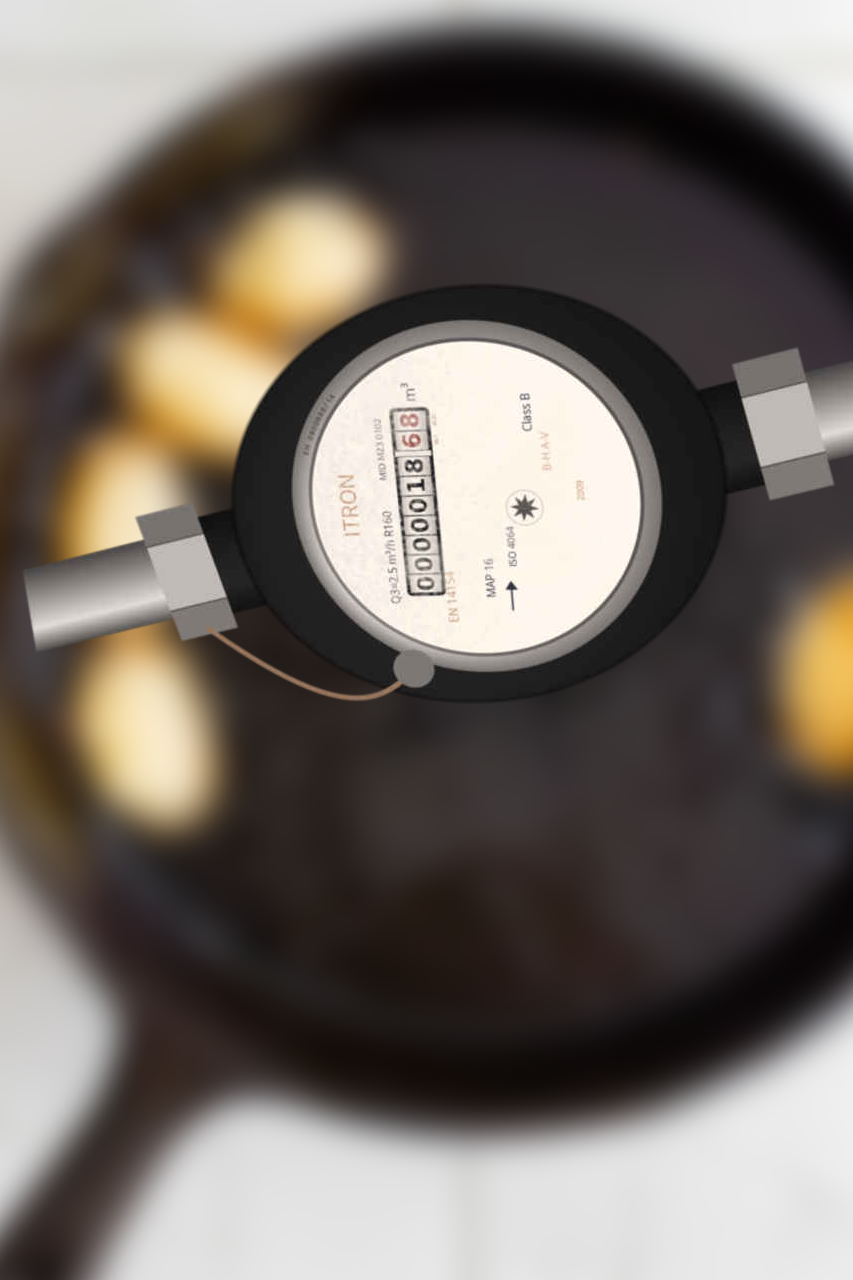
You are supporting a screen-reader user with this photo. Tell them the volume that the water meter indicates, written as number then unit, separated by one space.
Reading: 18.68 m³
